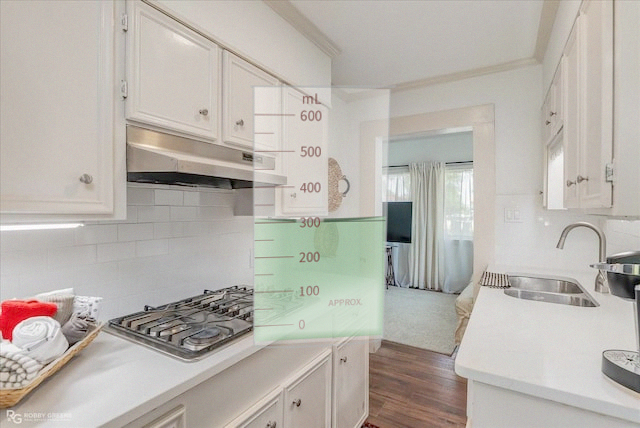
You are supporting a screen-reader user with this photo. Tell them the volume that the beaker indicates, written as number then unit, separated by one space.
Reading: 300 mL
